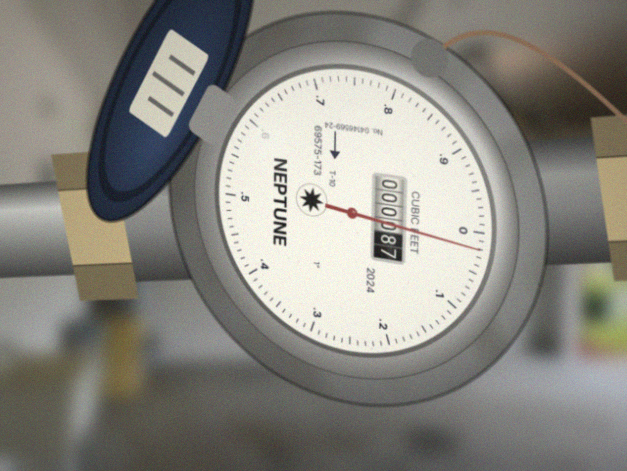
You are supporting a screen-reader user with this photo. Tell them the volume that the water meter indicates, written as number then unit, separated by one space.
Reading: 87.02 ft³
